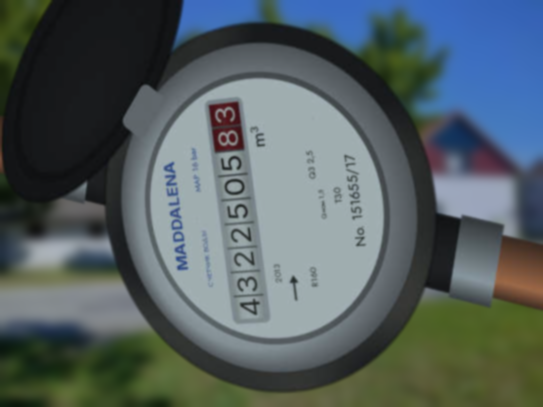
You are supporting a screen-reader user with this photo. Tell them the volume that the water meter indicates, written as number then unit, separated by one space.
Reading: 4322505.83 m³
